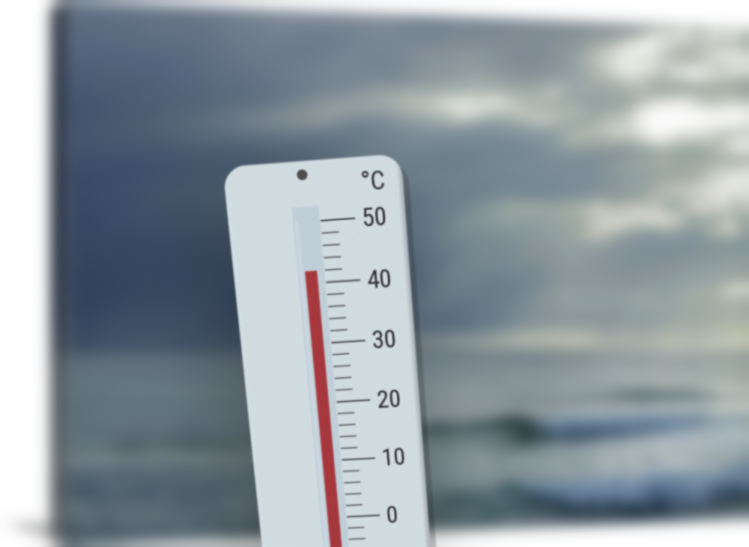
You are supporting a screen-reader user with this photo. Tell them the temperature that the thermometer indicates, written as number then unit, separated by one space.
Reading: 42 °C
